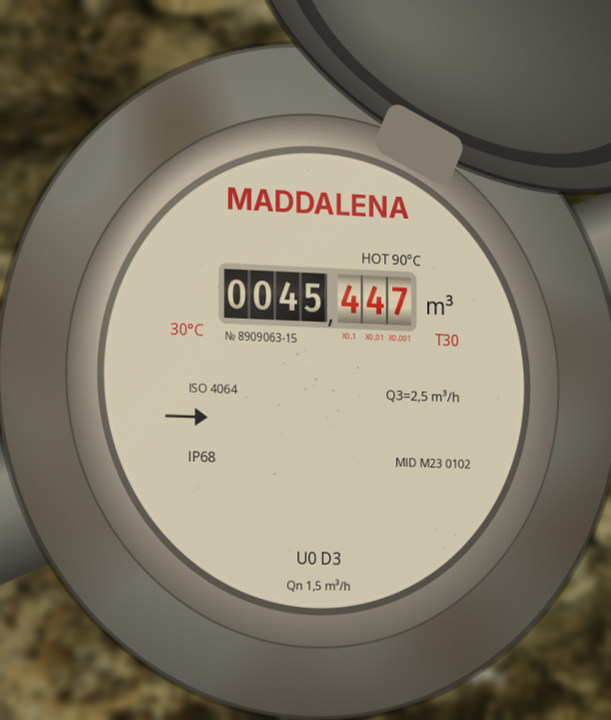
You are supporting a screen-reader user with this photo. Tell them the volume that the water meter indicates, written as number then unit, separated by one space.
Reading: 45.447 m³
